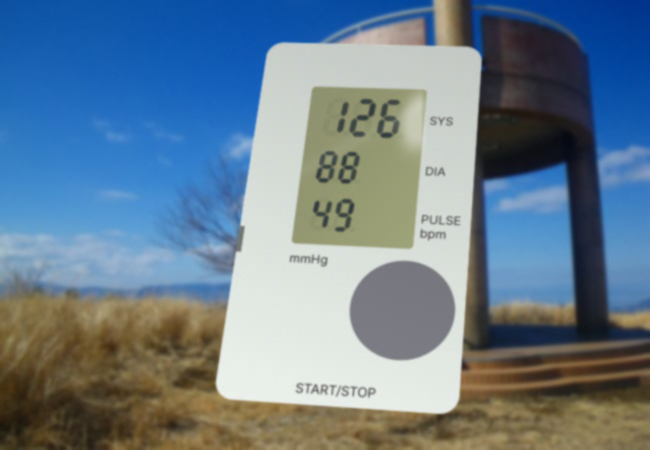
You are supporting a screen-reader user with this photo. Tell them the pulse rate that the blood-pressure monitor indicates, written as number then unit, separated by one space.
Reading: 49 bpm
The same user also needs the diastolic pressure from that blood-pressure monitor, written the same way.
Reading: 88 mmHg
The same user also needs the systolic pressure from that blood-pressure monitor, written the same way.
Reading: 126 mmHg
